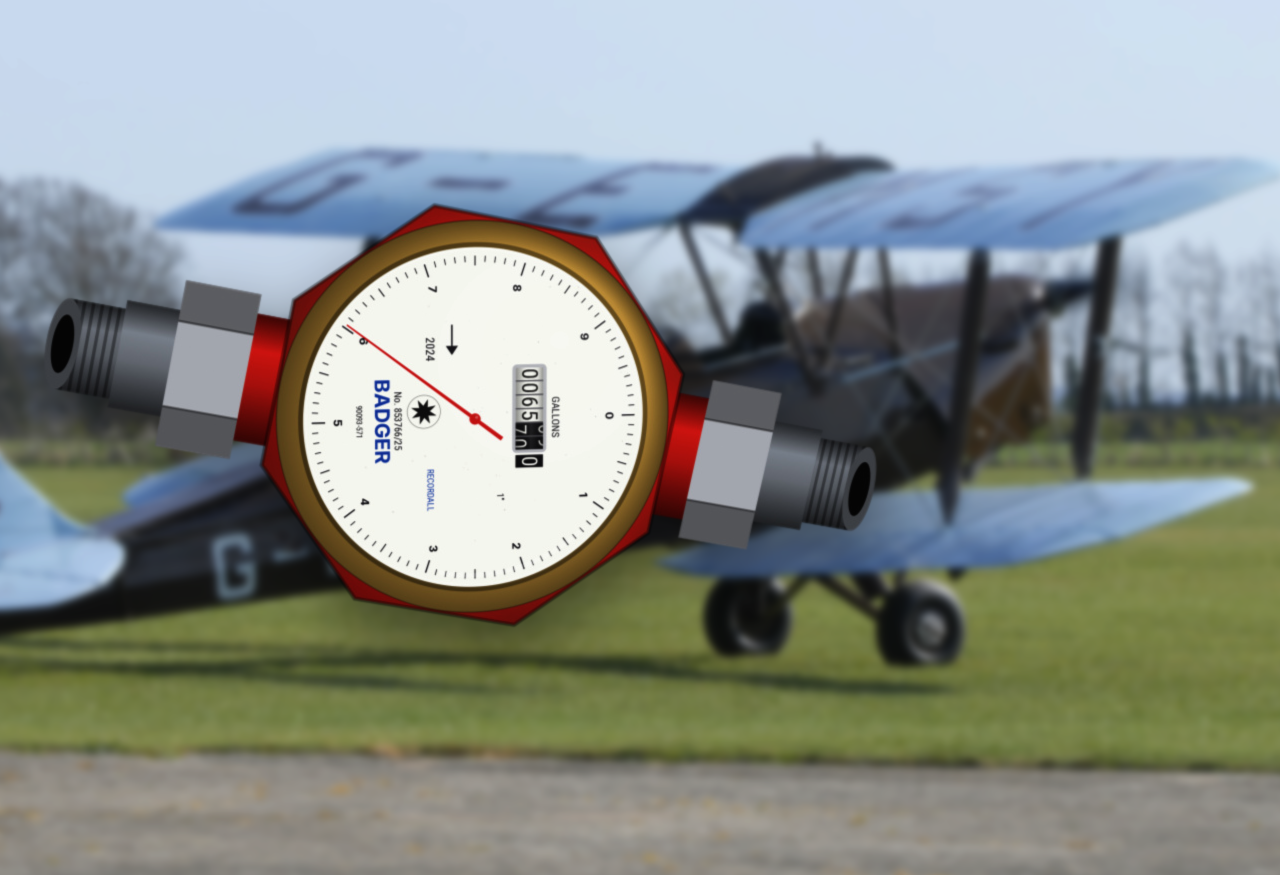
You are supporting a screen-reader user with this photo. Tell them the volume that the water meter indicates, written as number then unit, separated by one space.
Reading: 65696.0 gal
